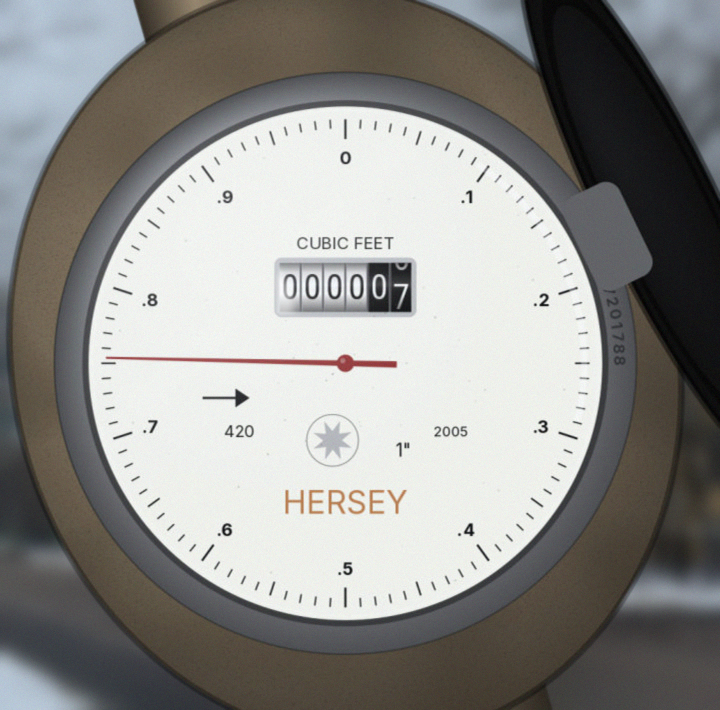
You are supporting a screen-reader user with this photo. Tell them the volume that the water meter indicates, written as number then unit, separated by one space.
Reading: 6.75 ft³
